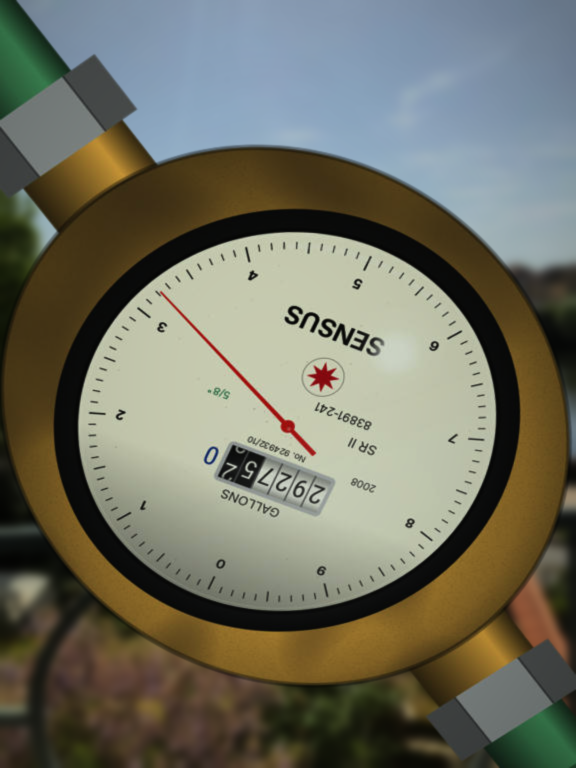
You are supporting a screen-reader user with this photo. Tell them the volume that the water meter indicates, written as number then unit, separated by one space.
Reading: 2927523.2 gal
